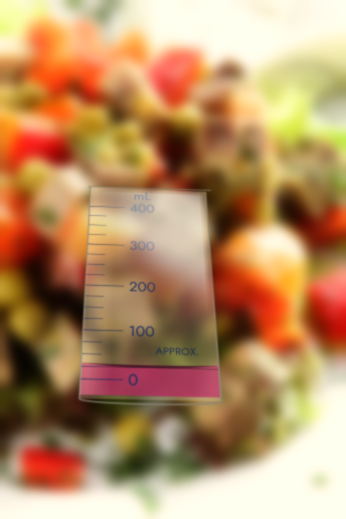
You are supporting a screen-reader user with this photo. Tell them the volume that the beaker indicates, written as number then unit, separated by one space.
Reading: 25 mL
